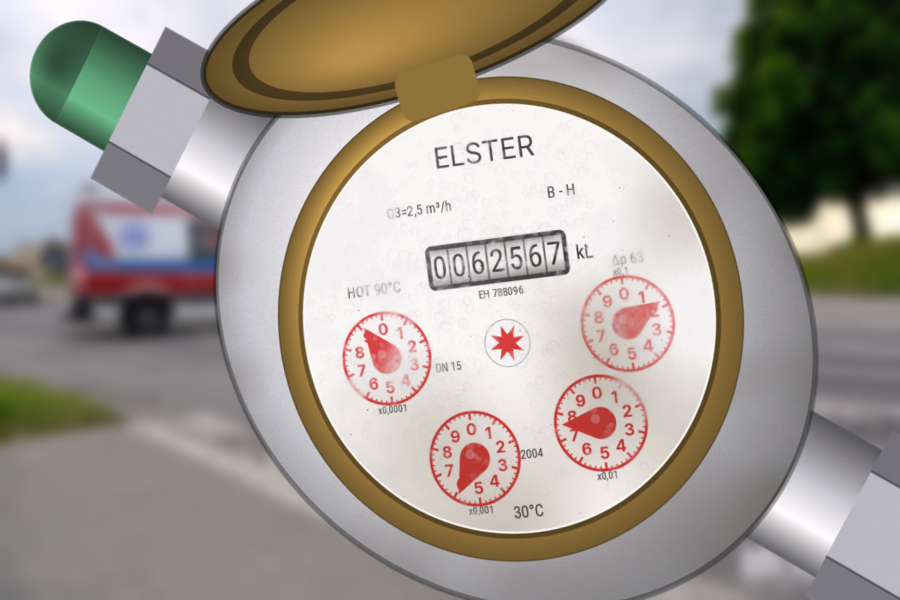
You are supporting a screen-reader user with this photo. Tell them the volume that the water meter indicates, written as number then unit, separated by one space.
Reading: 62567.1759 kL
